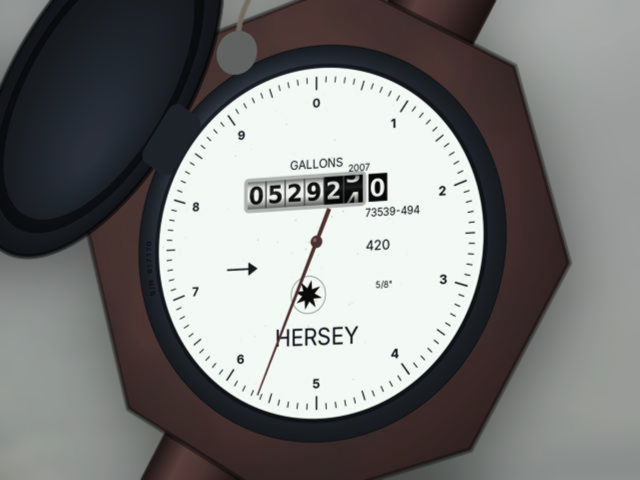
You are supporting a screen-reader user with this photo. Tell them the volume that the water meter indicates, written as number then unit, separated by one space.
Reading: 529235.6 gal
